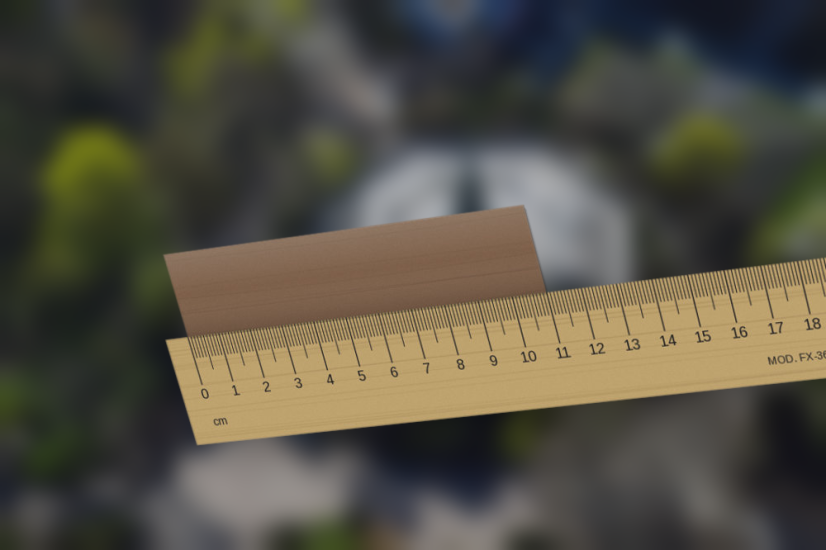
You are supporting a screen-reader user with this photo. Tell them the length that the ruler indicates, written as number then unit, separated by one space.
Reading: 11 cm
